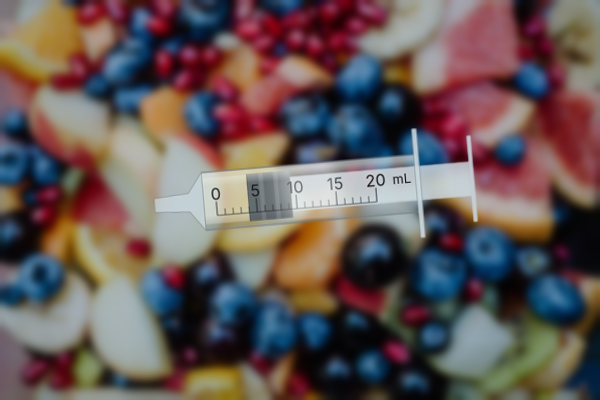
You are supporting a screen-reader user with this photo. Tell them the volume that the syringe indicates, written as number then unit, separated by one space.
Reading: 4 mL
